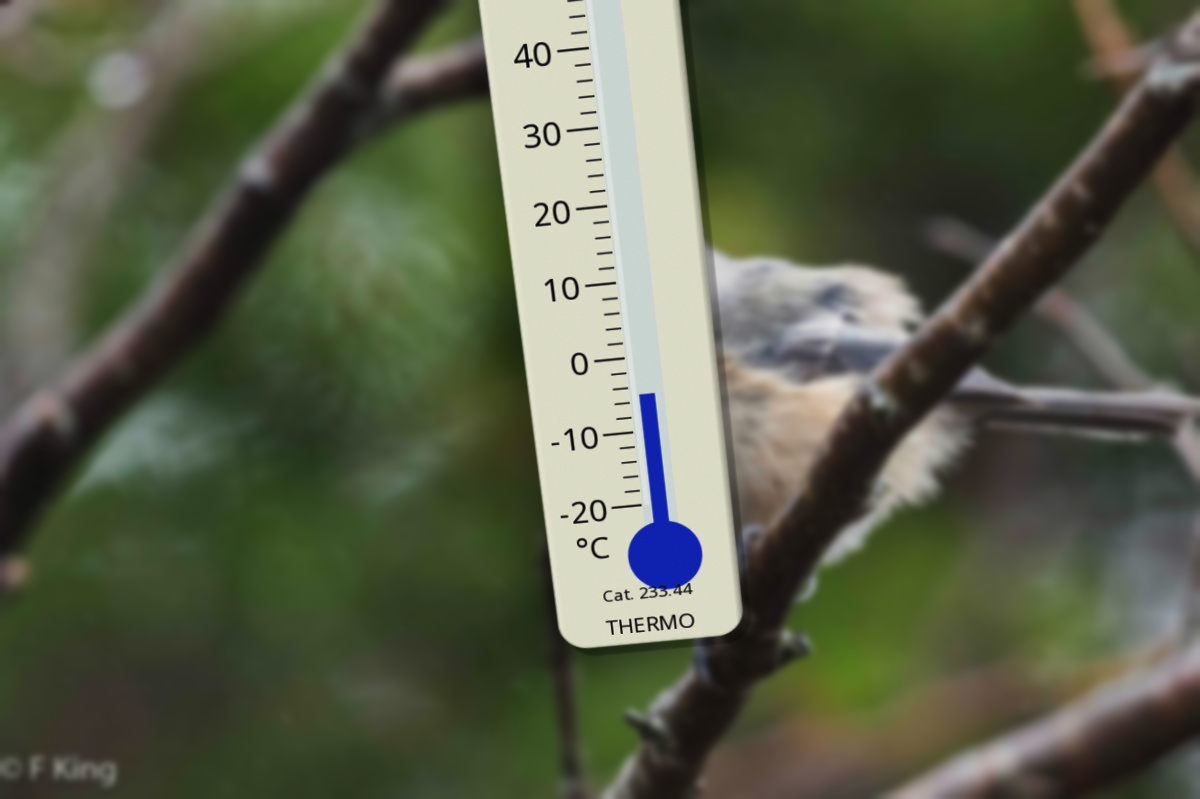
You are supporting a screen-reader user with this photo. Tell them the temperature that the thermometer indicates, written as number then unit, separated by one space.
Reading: -5 °C
